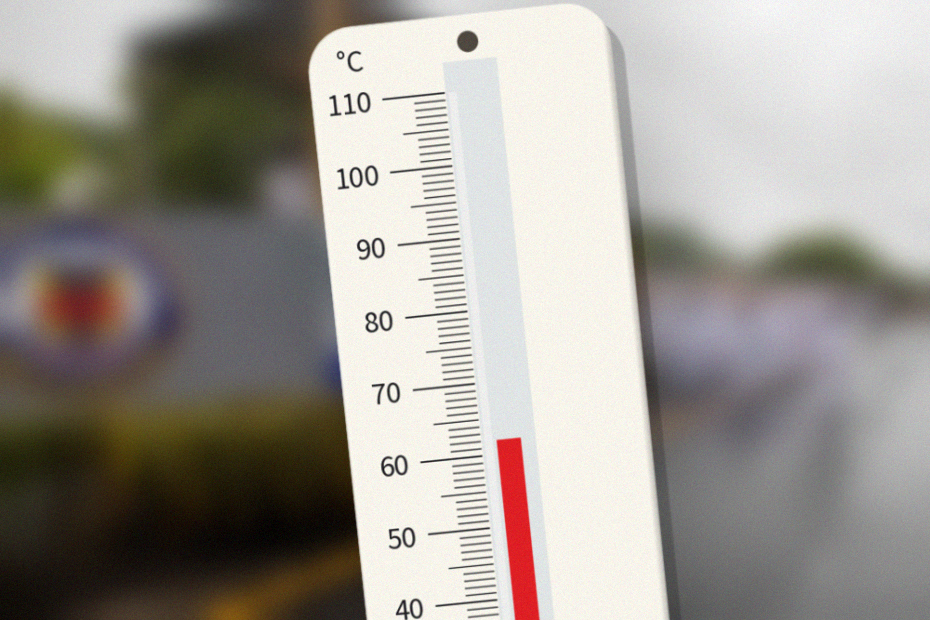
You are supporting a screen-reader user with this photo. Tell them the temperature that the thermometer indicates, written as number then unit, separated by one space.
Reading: 62 °C
